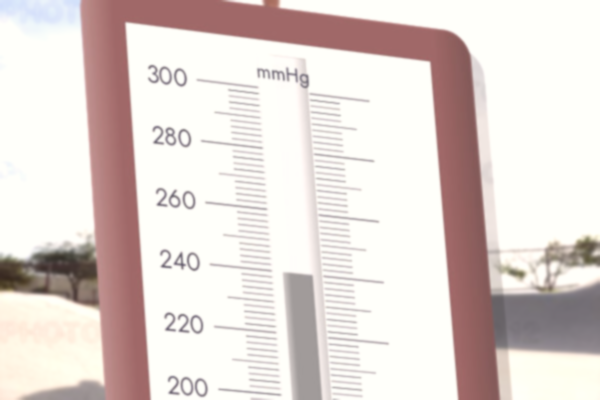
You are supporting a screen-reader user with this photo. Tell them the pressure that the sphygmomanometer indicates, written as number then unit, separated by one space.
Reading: 240 mmHg
